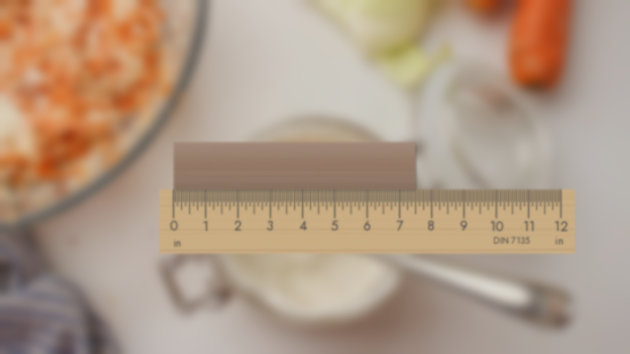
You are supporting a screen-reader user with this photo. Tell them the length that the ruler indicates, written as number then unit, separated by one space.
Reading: 7.5 in
